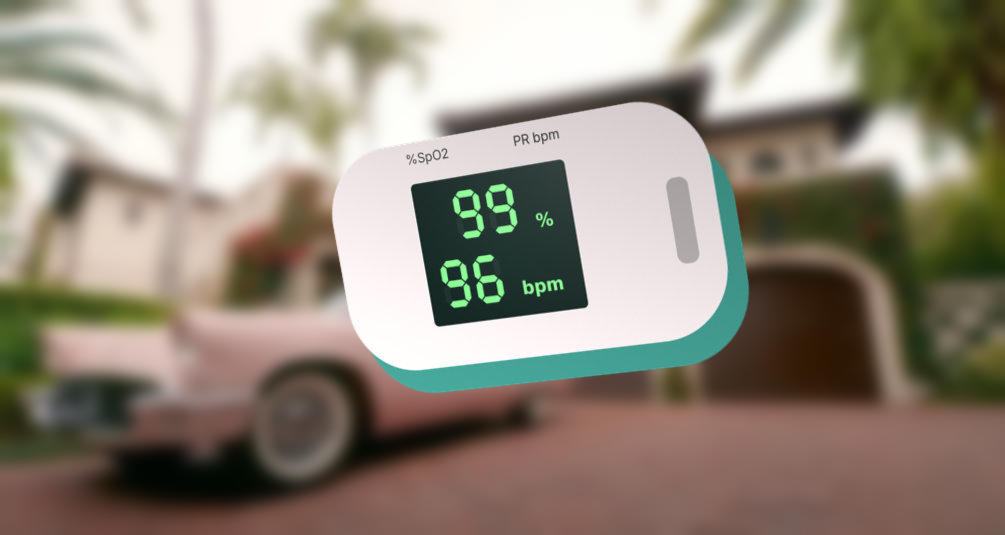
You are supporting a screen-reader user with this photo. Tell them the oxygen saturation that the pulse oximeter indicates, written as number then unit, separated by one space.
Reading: 99 %
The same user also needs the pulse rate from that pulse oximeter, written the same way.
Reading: 96 bpm
